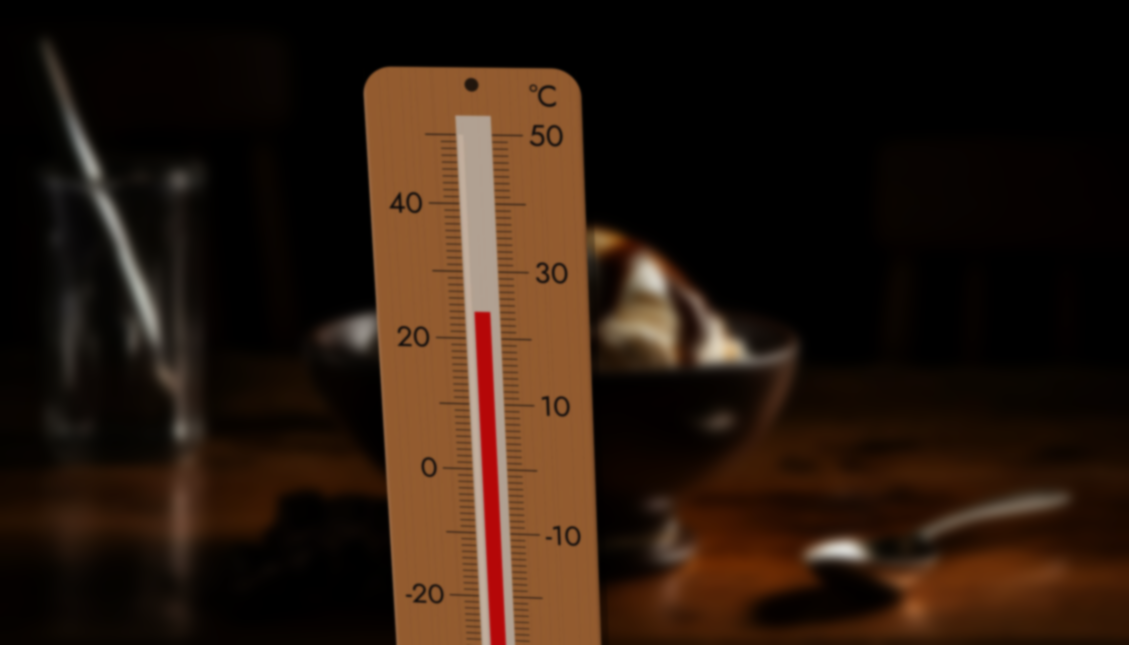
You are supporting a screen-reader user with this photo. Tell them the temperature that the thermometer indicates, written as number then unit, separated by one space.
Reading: 24 °C
